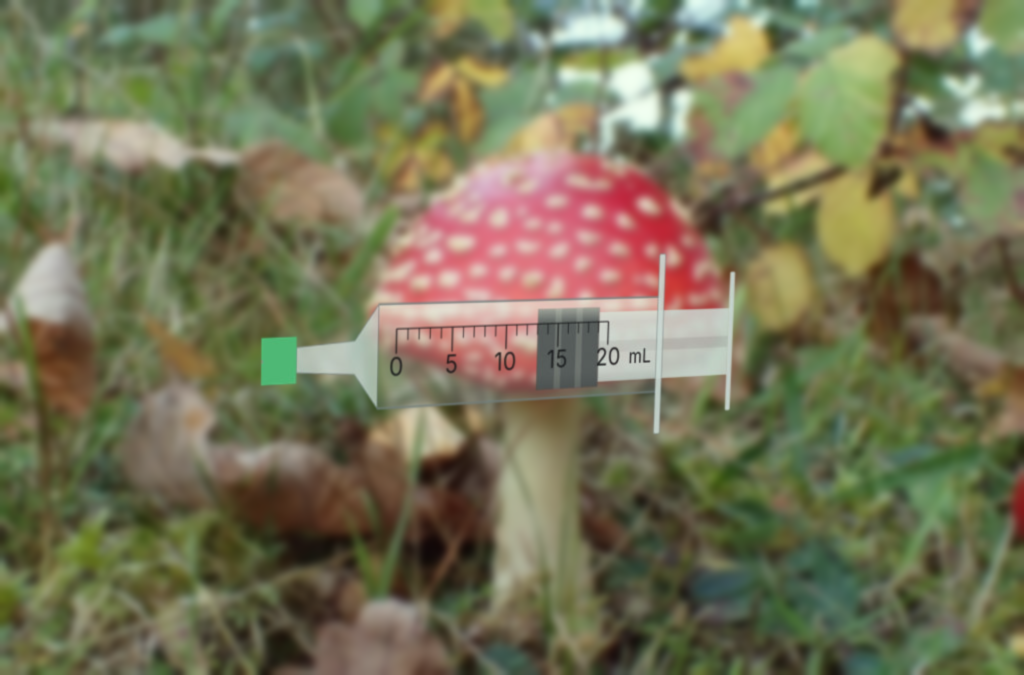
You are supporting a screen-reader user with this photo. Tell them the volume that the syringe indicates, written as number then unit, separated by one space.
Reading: 13 mL
